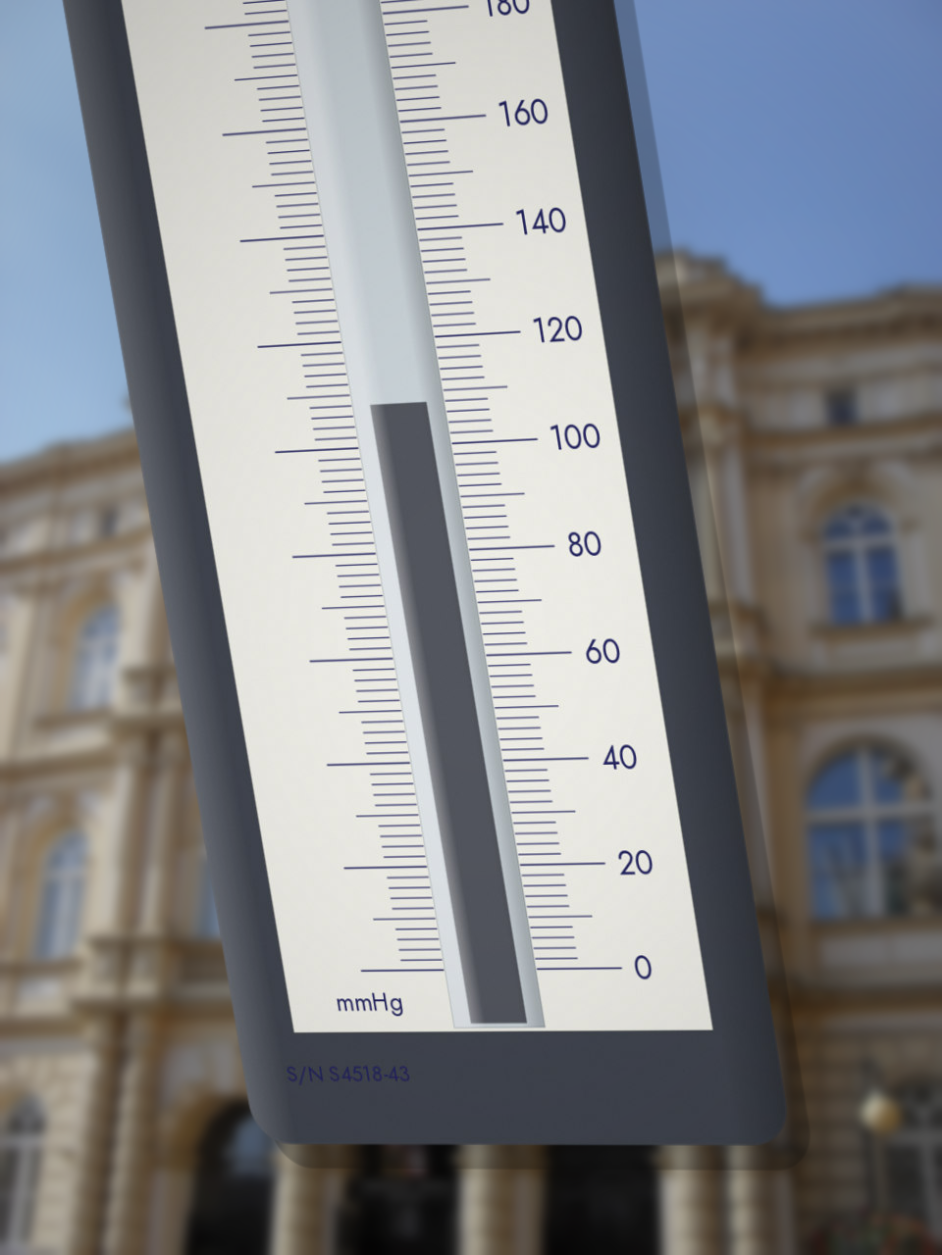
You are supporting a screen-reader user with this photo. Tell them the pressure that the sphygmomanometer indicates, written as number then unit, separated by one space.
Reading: 108 mmHg
